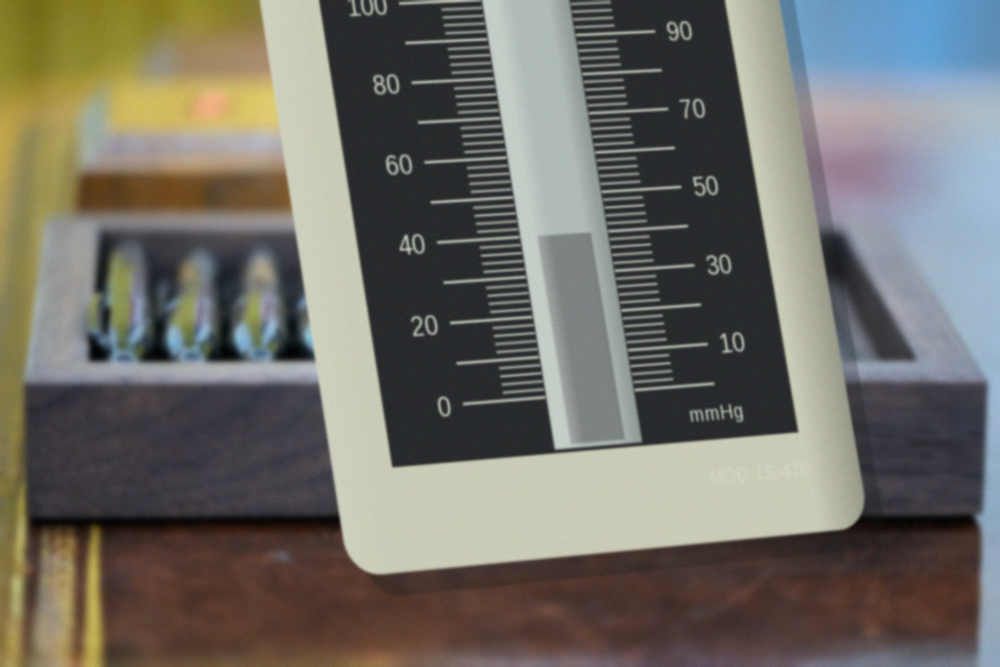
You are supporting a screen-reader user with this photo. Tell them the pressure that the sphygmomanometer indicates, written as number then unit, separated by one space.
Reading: 40 mmHg
